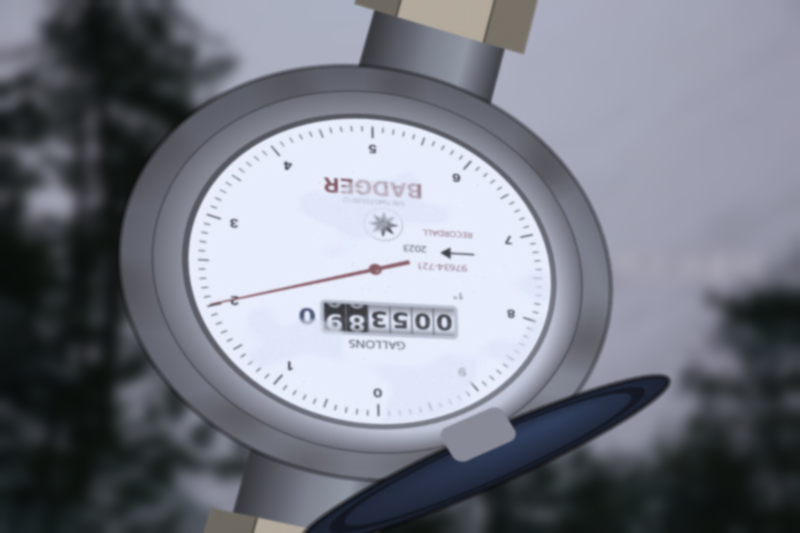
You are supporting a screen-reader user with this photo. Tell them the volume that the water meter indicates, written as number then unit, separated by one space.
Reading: 53892.0 gal
